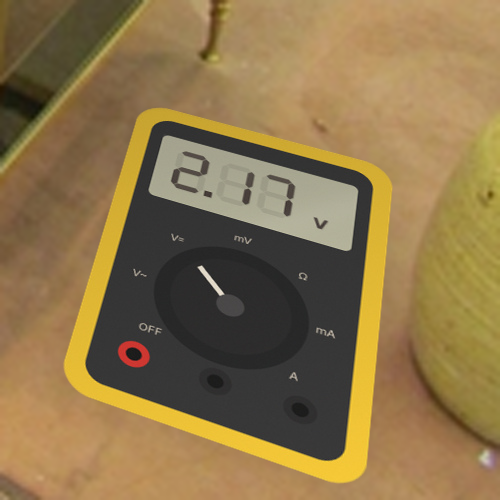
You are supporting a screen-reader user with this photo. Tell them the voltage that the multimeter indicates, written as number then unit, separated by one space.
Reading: 2.17 V
